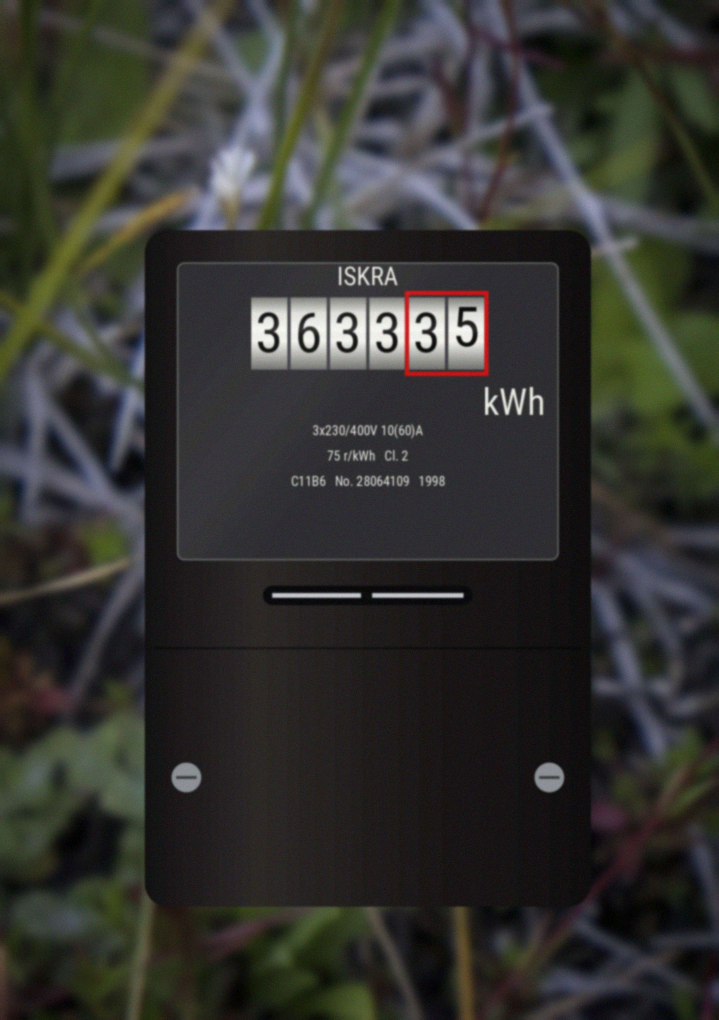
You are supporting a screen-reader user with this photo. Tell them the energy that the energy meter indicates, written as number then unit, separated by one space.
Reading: 3633.35 kWh
